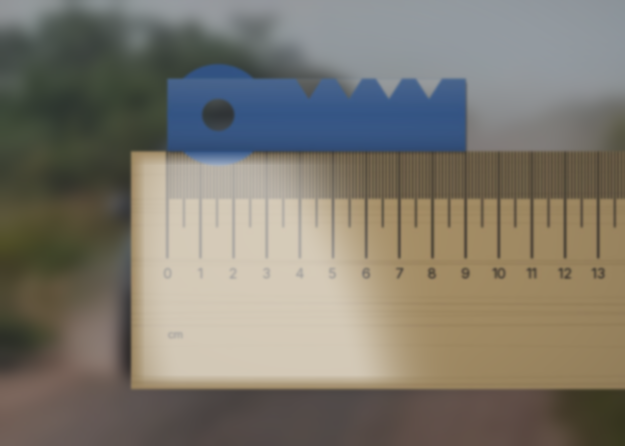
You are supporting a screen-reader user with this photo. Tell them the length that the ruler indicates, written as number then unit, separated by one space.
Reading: 9 cm
